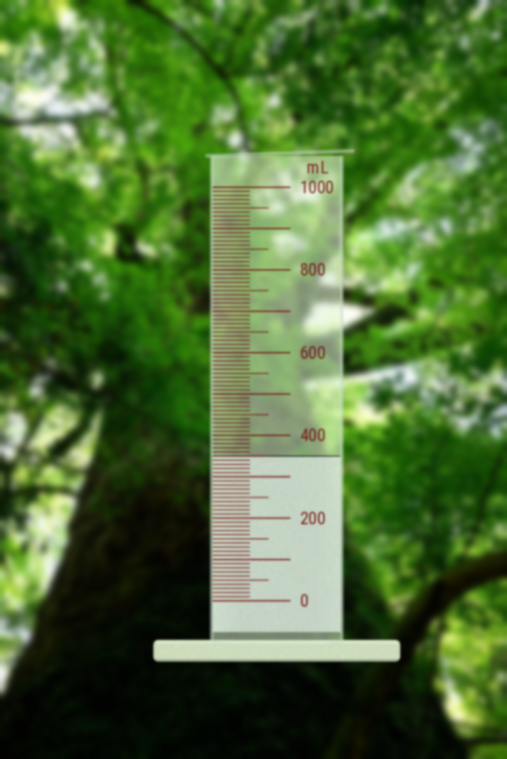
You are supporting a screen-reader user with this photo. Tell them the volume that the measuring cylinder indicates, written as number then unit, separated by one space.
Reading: 350 mL
